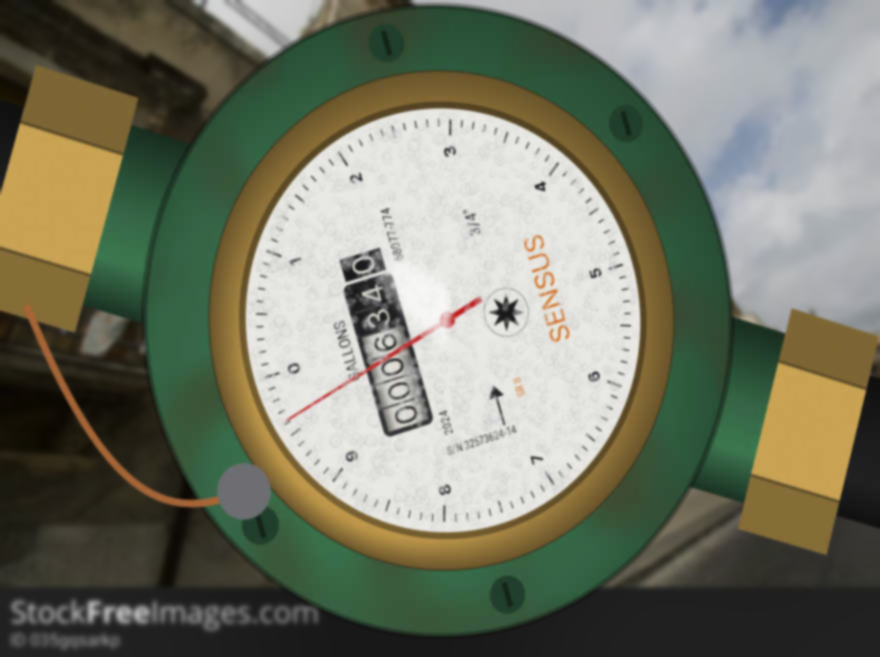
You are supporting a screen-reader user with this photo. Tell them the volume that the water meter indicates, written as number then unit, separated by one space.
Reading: 6339.6 gal
